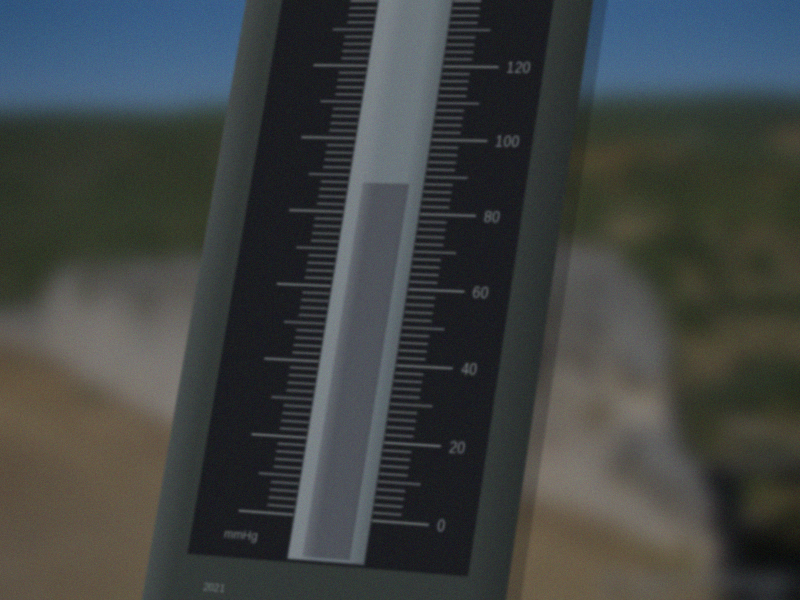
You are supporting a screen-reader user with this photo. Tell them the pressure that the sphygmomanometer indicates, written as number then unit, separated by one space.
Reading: 88 mmHg
